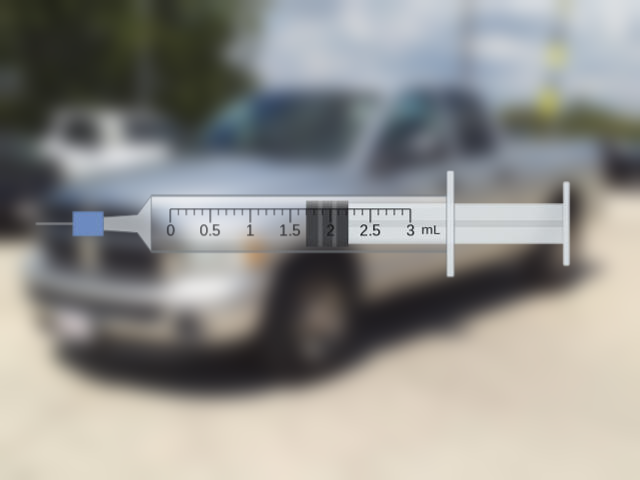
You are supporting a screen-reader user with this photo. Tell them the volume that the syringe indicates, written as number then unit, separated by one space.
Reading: 1.7 mL
